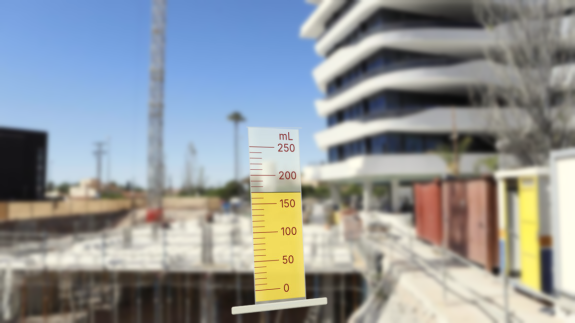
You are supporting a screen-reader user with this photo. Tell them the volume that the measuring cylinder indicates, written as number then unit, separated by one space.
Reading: 170 mL
